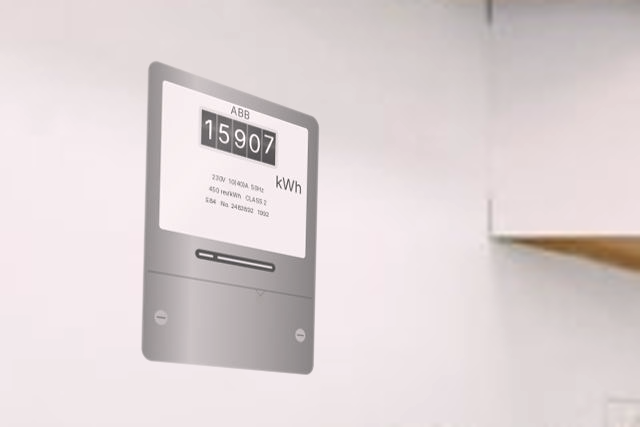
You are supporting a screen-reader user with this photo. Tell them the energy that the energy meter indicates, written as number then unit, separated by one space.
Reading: 15907 kWh
